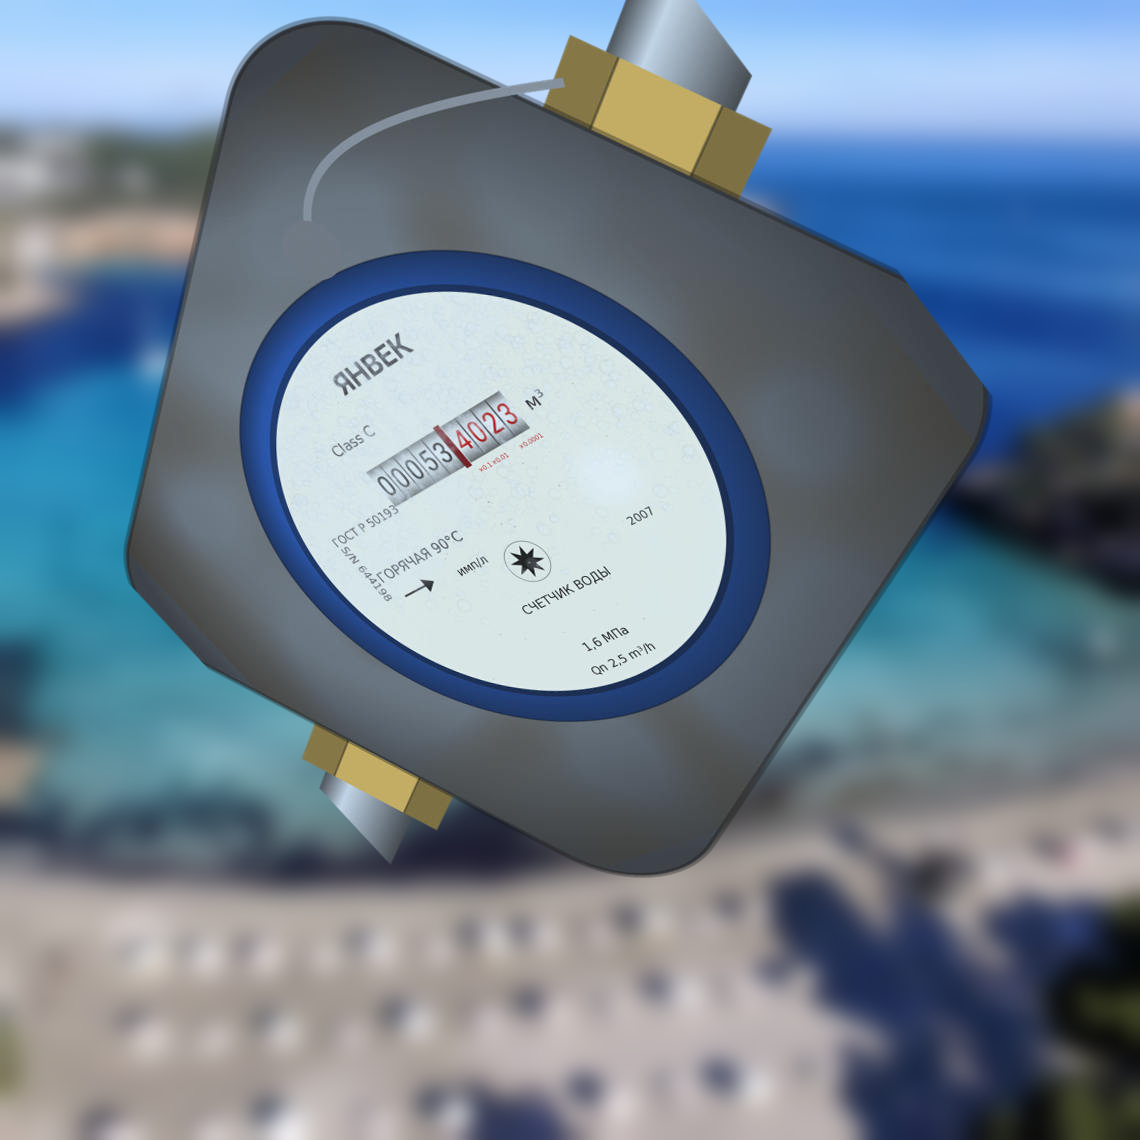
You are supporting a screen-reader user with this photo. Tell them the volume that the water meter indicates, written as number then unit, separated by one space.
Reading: 53.4023 m³
